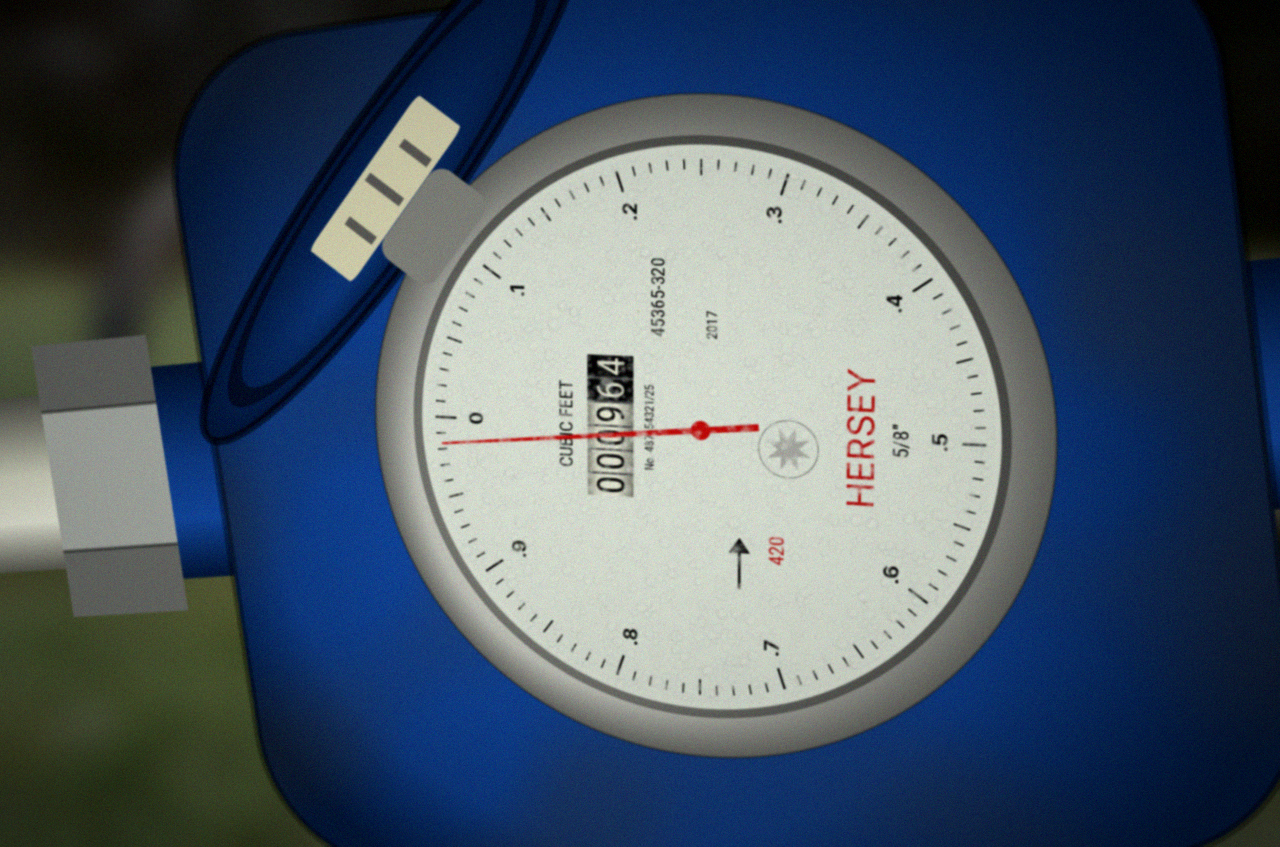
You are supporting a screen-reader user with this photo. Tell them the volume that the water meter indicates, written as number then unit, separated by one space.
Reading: 963.98 ft³
